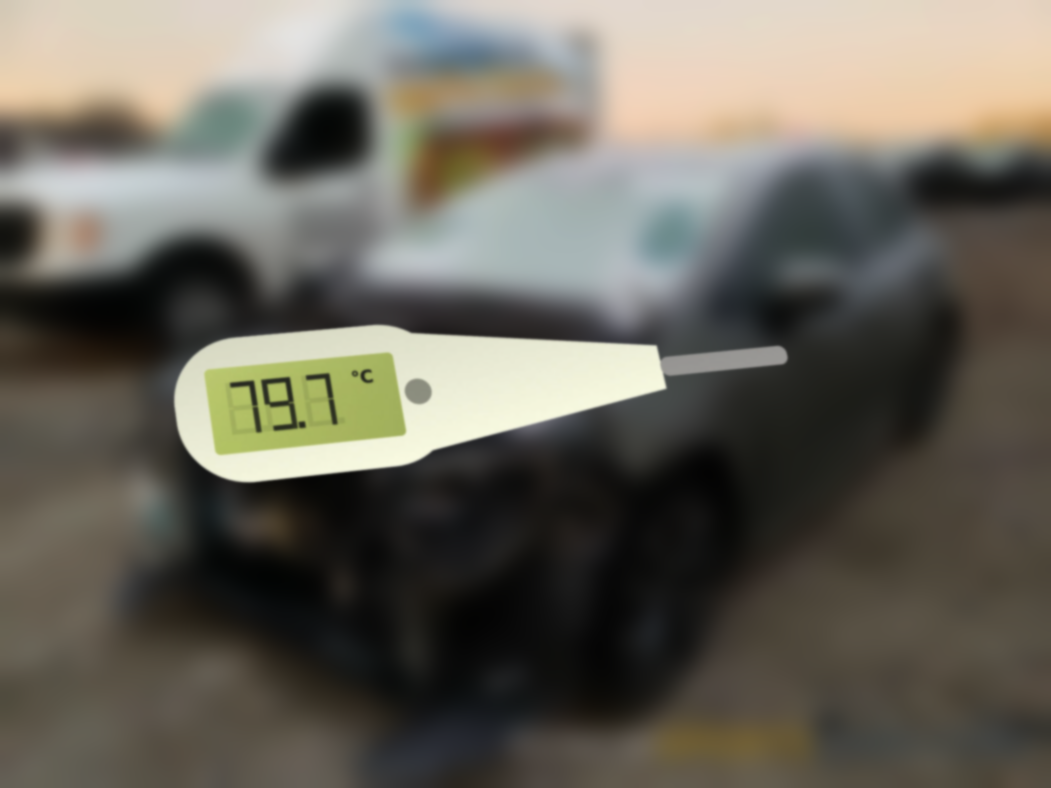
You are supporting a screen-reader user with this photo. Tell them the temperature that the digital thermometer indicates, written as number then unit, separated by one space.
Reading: 79.7 °C
